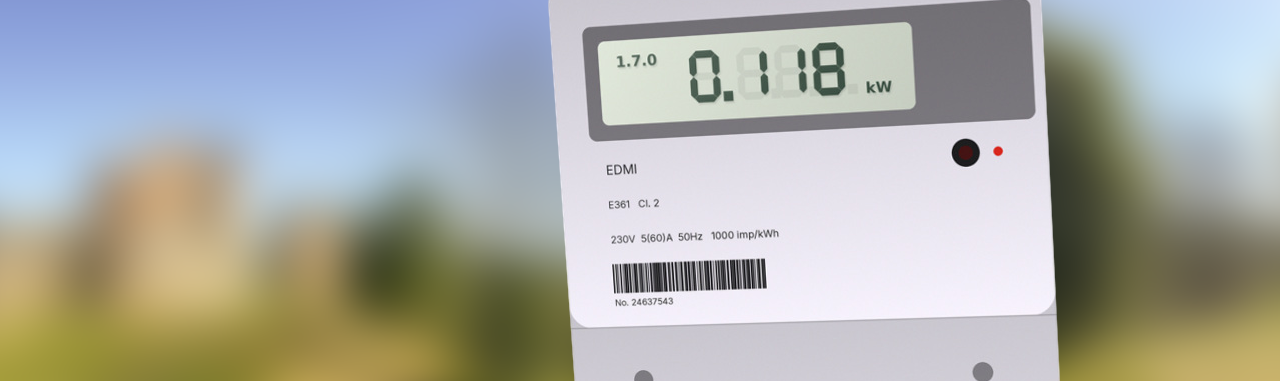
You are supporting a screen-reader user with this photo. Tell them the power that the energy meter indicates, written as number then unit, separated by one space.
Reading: 0.118 kW
